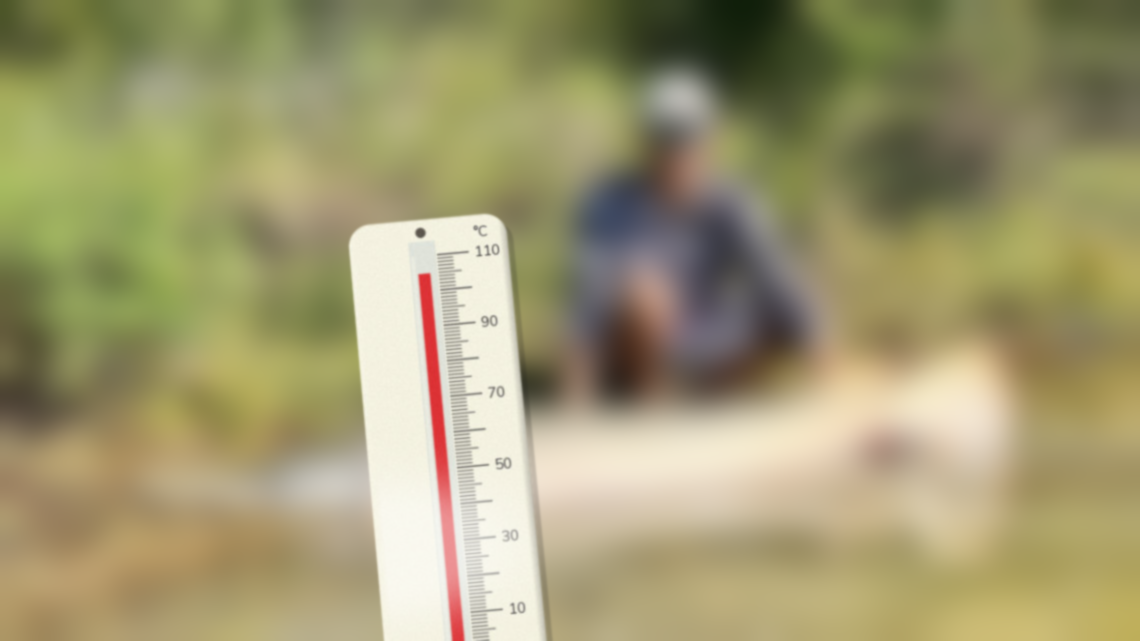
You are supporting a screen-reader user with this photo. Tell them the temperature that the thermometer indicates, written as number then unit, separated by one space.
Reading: 105 °C
